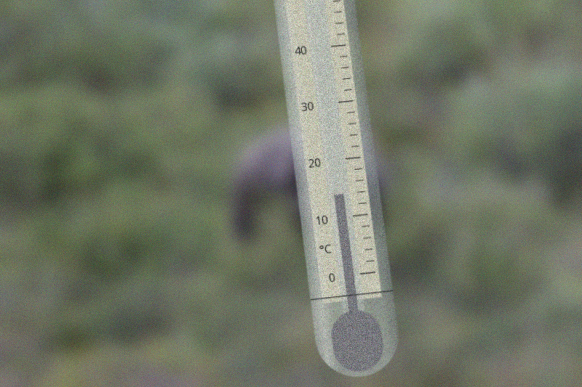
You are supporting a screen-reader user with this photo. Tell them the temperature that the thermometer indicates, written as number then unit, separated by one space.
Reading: 14 °C
